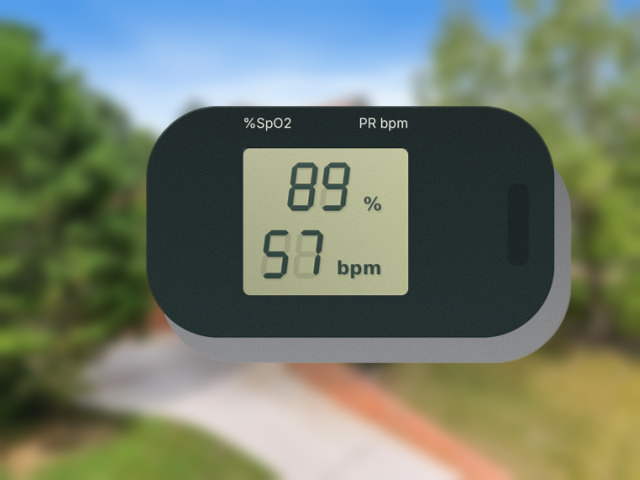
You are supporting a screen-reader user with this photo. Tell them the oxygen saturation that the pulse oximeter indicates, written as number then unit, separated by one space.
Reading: 89 %
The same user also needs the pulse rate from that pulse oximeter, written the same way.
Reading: 57 bpm
